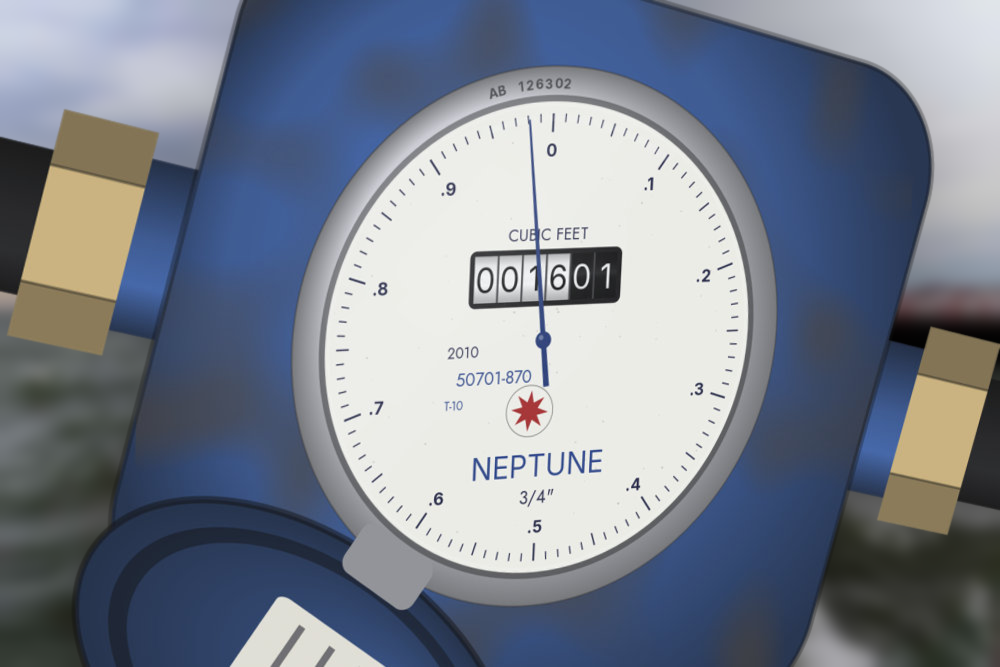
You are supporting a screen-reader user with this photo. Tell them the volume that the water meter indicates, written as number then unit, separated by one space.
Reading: 1600.98 ft³
